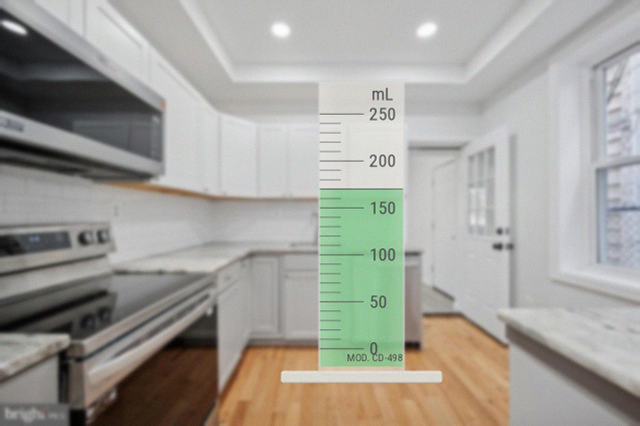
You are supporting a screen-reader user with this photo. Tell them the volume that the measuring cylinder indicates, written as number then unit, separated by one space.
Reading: 170 mL
